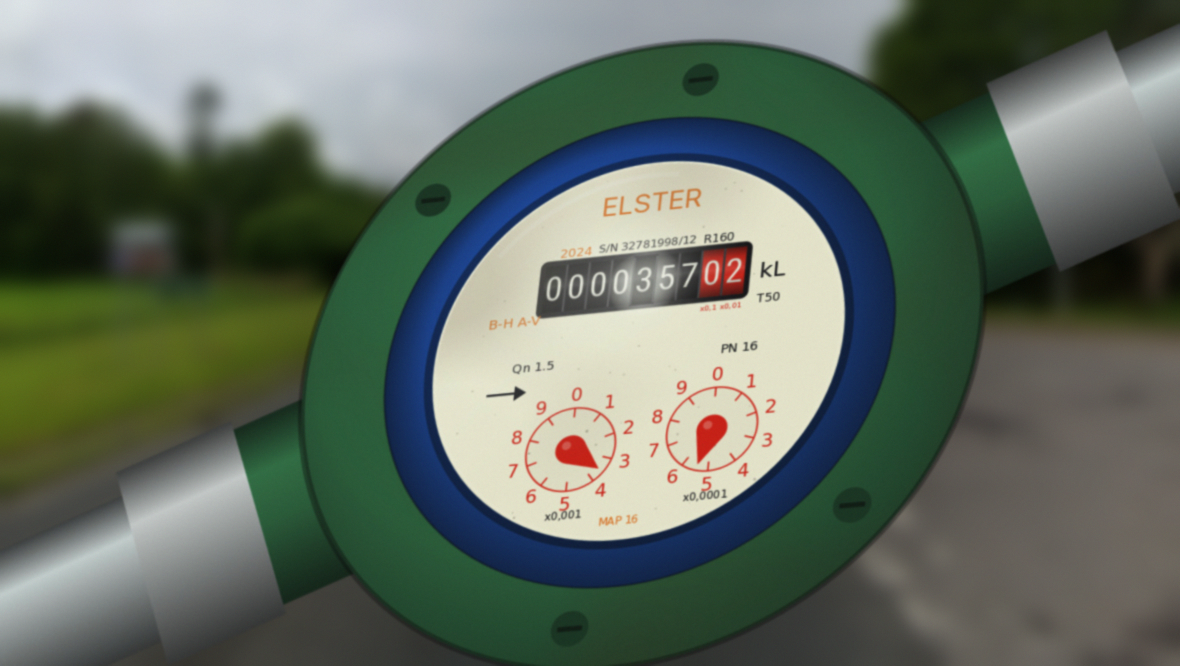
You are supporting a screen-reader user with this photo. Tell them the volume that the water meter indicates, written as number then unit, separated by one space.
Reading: 357.0235 kL
